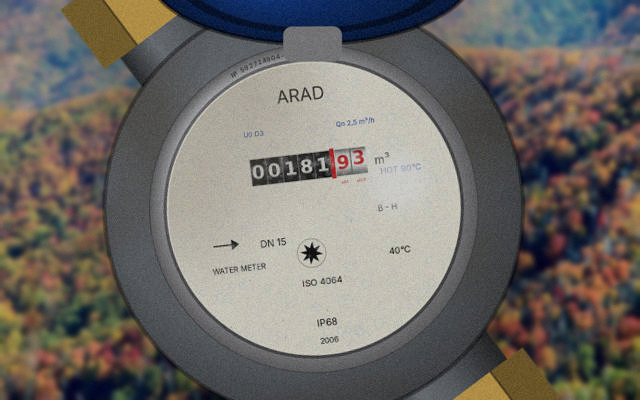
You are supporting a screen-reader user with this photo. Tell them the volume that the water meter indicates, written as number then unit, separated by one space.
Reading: 181.93 m³
